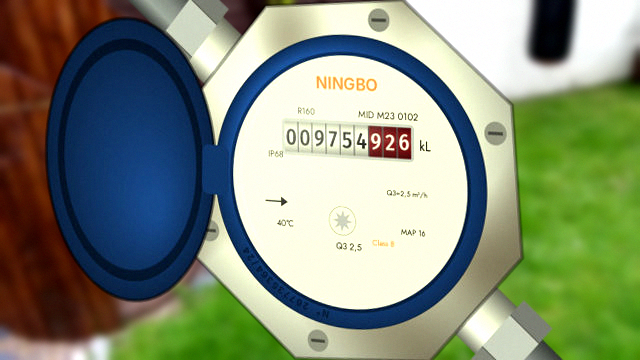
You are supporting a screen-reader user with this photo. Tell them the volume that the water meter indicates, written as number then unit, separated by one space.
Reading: 9754.926 kL
